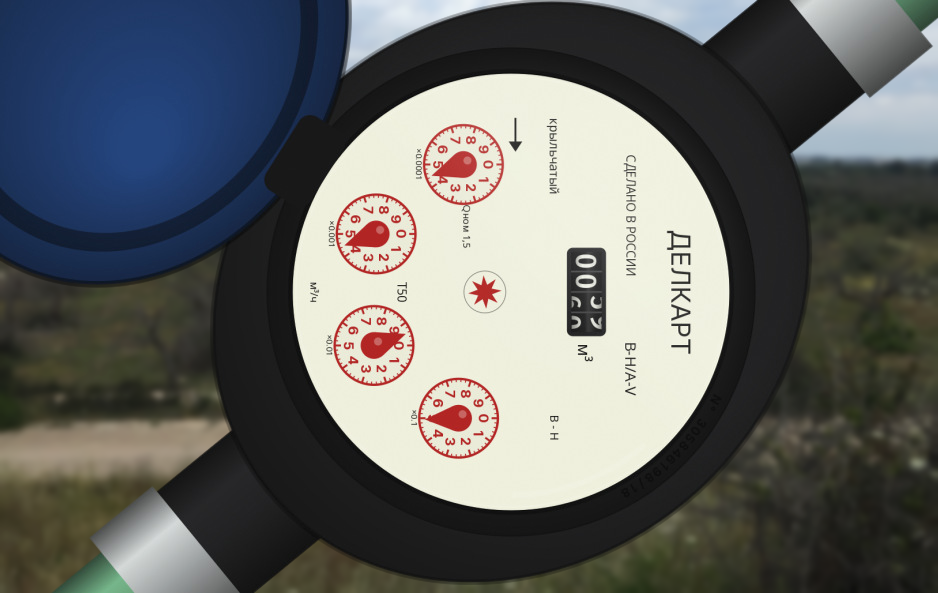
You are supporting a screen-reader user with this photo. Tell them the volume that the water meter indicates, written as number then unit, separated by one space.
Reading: 59.4944 m³
